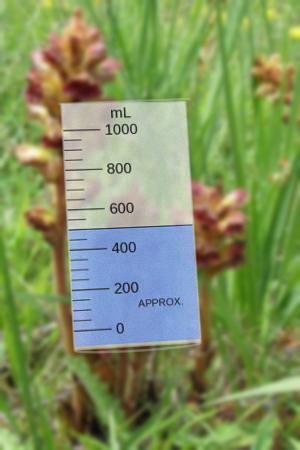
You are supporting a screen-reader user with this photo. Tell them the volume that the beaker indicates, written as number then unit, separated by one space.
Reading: 500 mL
